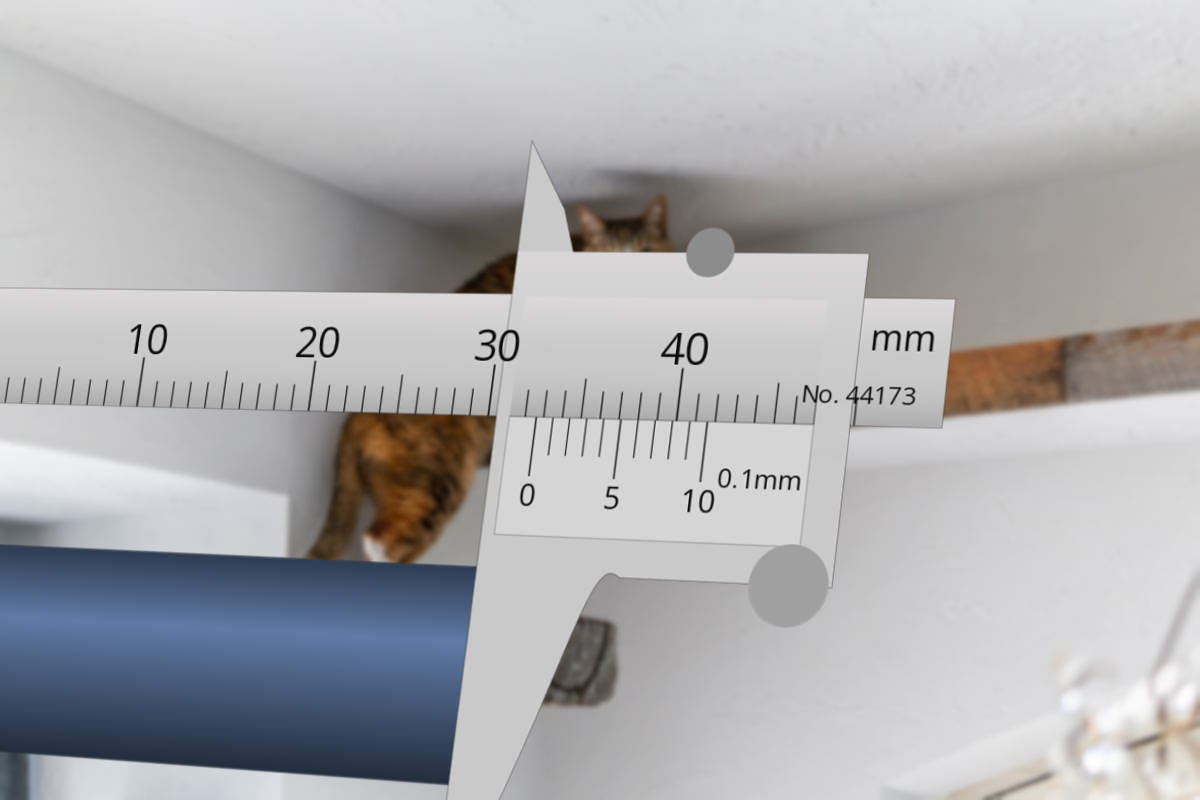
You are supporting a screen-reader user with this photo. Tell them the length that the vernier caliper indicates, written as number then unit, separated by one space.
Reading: 32.6 mm
